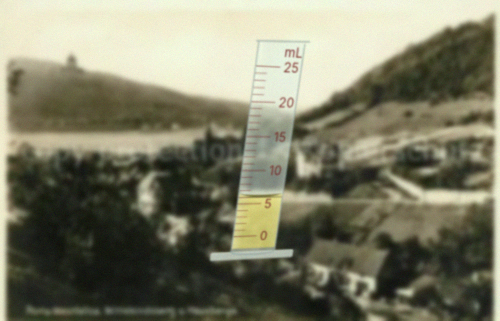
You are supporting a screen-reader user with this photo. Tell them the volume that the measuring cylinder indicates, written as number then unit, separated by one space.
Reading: 6 mL
